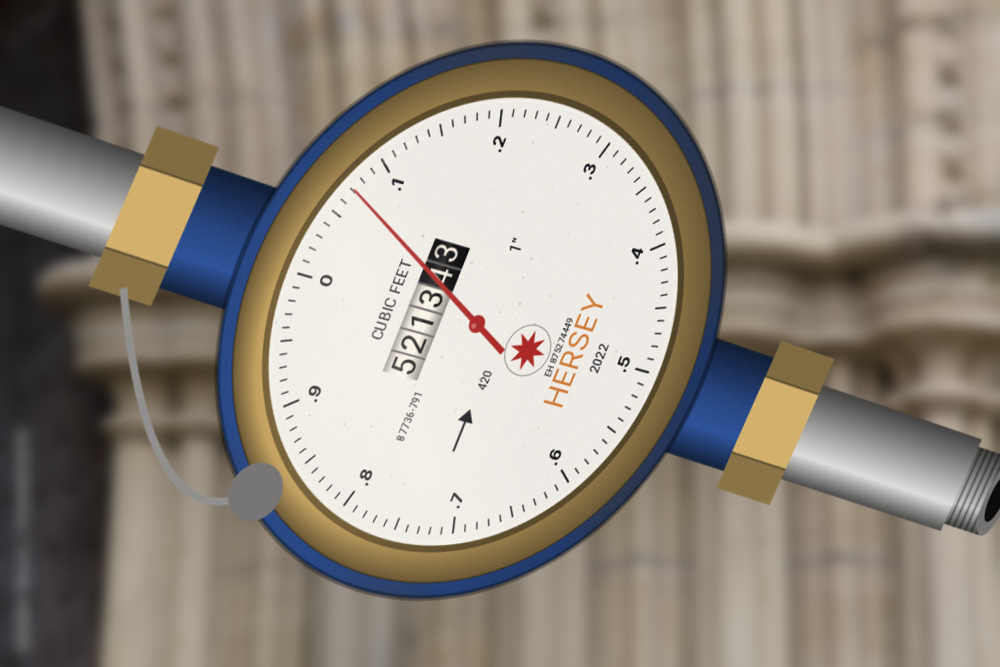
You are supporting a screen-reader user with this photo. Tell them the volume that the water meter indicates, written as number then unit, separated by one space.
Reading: 521343.07 ft³
